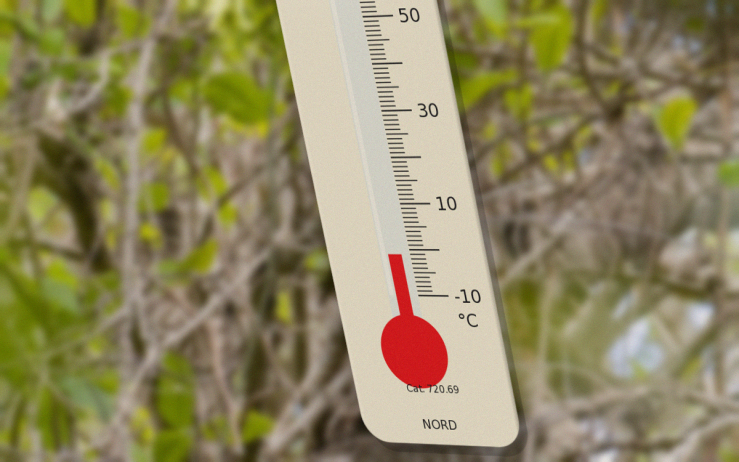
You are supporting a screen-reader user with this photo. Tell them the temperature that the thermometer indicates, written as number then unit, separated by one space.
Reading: -1 °C
